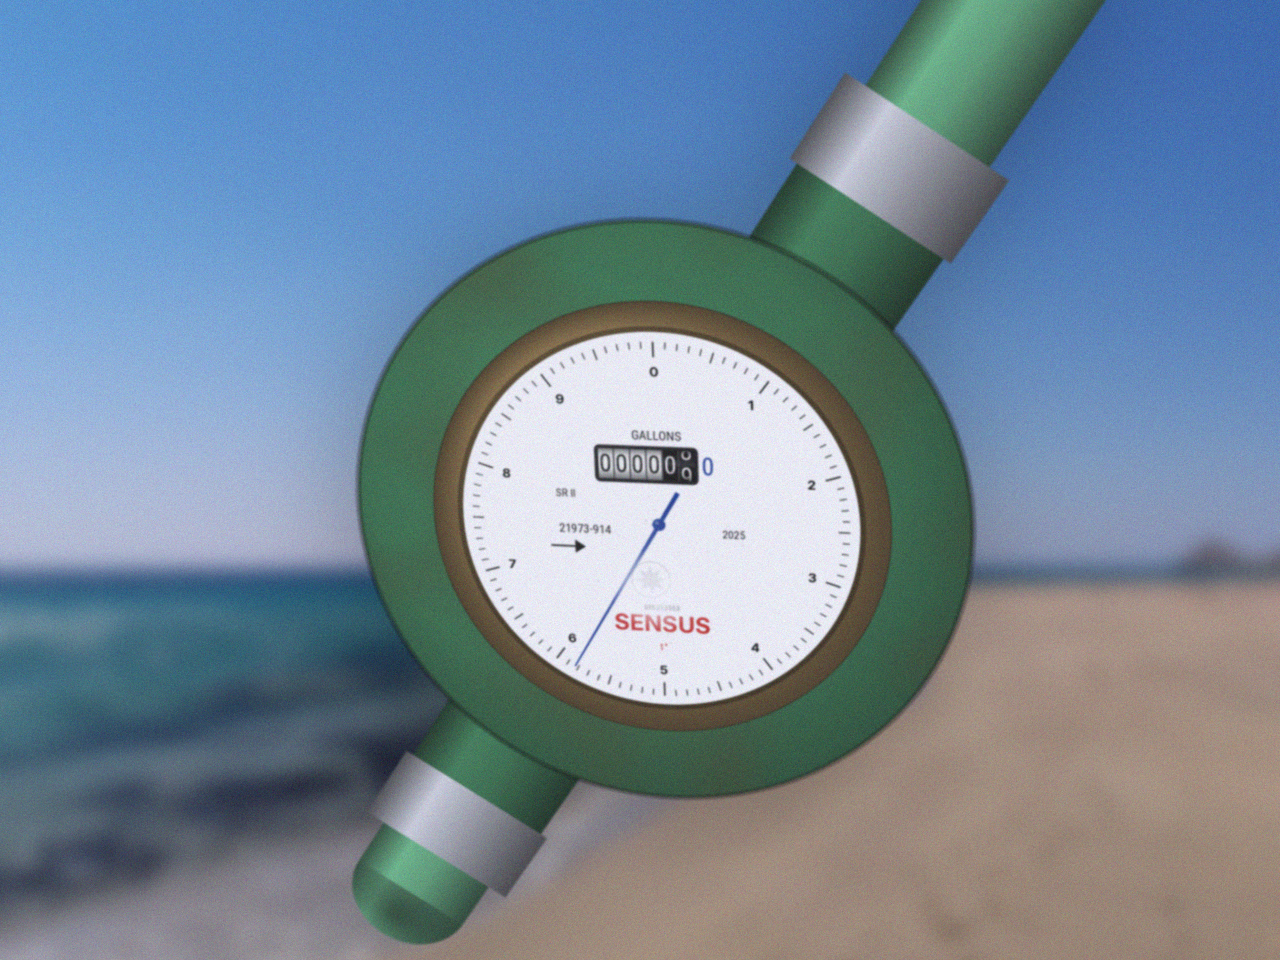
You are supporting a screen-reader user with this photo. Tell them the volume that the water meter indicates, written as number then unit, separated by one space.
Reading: 85.8 gal
